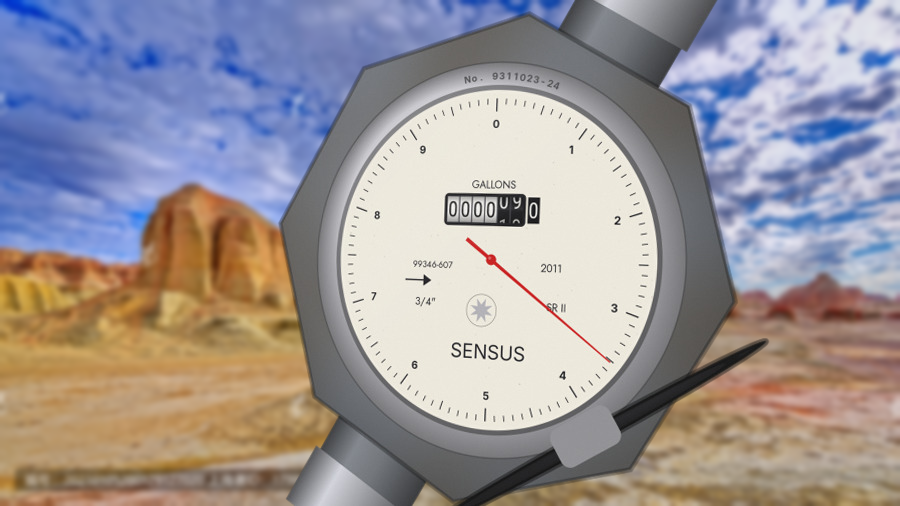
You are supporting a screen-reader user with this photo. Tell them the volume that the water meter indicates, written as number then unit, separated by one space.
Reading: 93.5 gal
